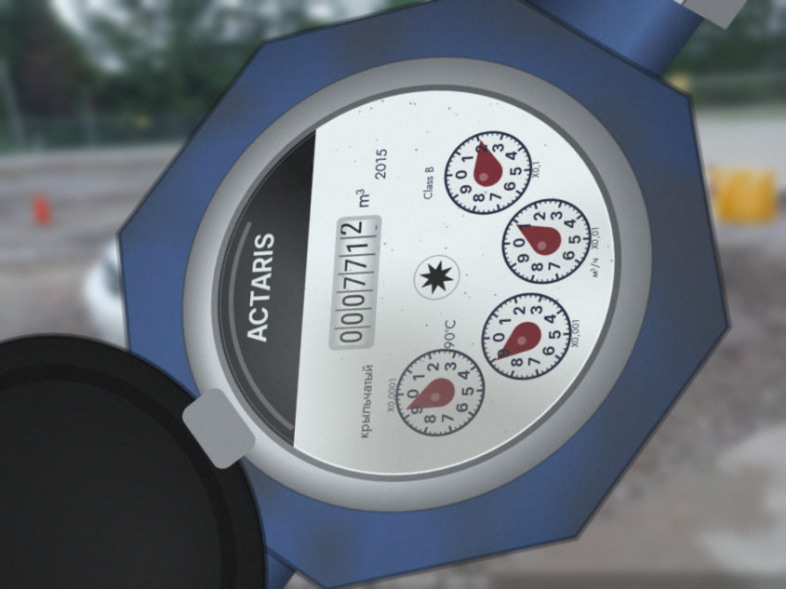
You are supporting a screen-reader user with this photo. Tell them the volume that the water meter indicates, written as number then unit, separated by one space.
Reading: 7712.2089 m³
